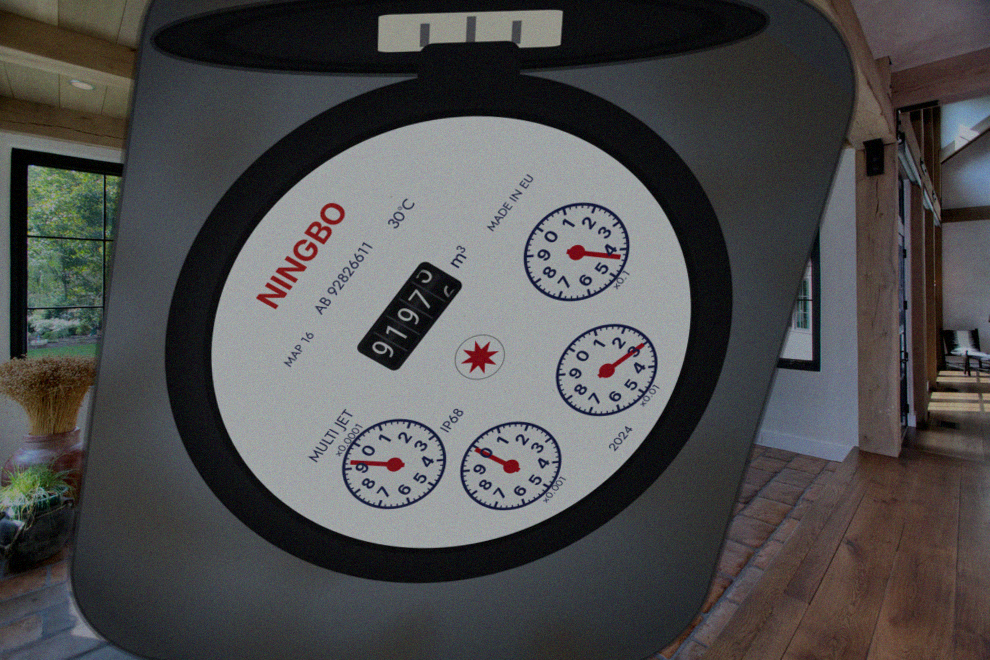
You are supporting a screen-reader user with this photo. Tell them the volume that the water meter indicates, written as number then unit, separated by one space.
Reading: 91975.4299 m³
